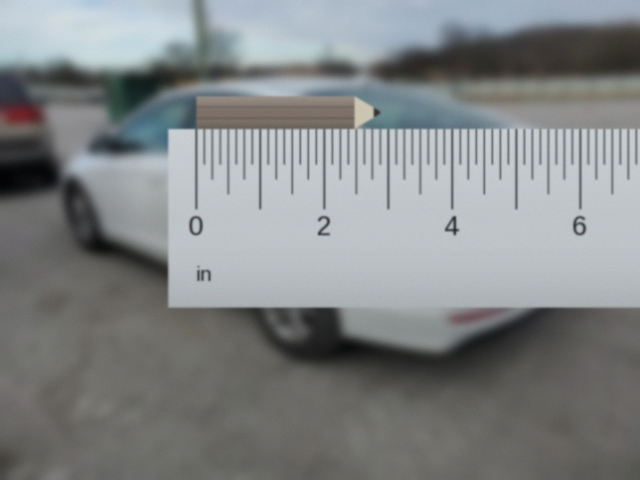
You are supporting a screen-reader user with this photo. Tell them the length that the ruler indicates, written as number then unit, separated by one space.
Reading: 2.875 in
